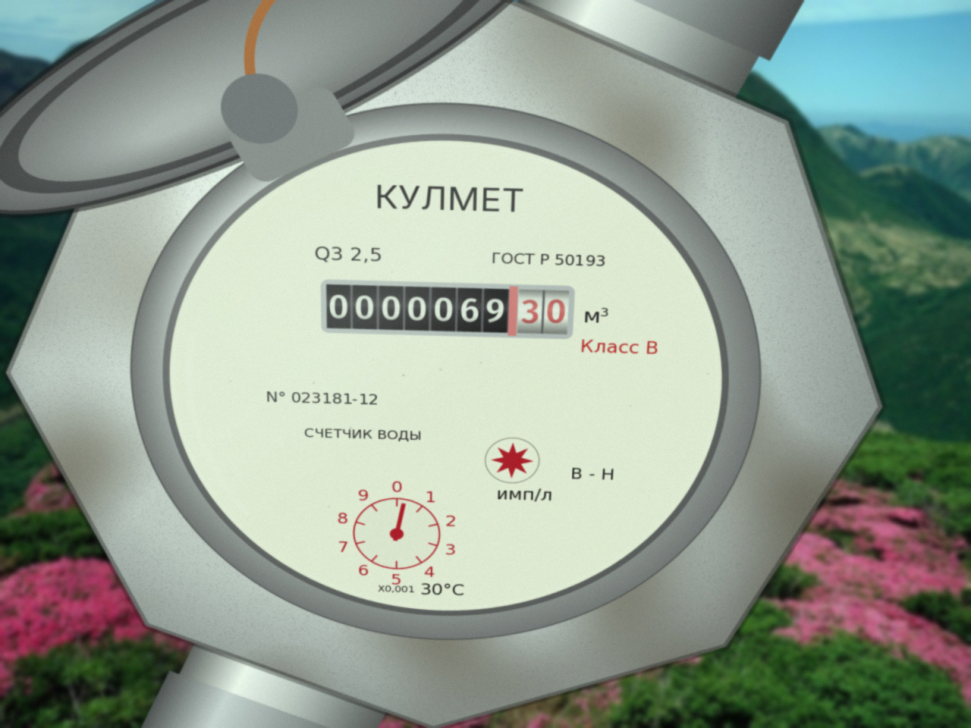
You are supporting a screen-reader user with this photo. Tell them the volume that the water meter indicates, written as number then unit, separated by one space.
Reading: 69.300 m³
